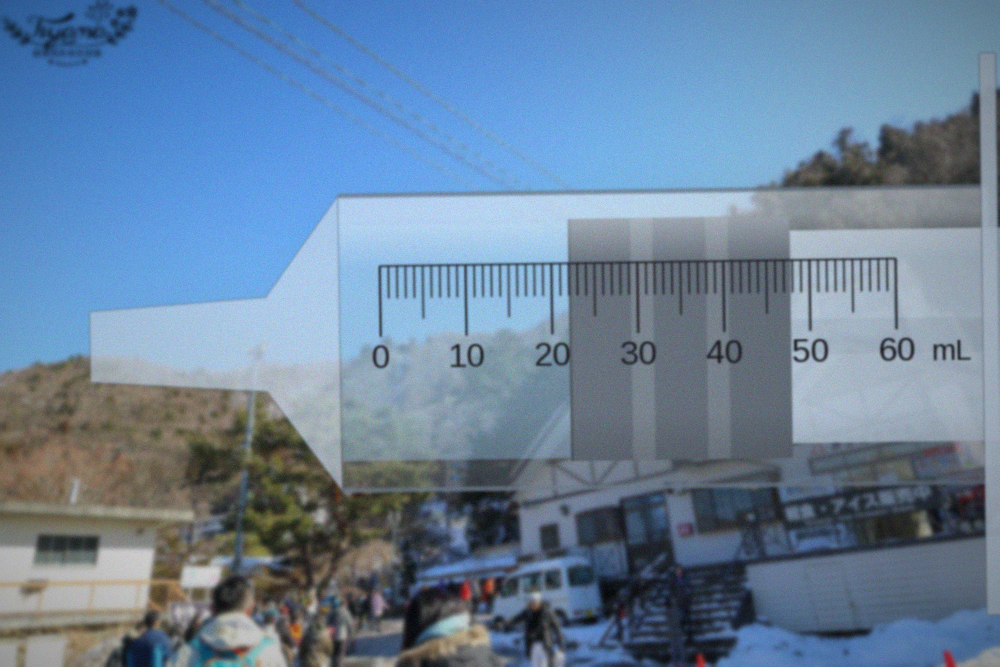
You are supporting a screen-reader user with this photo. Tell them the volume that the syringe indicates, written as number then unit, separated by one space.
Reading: 22 mL
